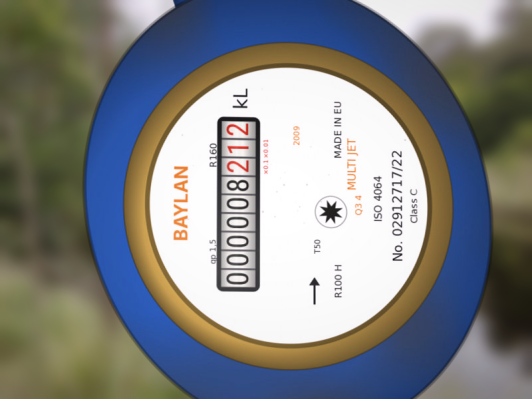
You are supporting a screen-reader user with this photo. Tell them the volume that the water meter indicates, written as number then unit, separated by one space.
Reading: 8.212 kL
